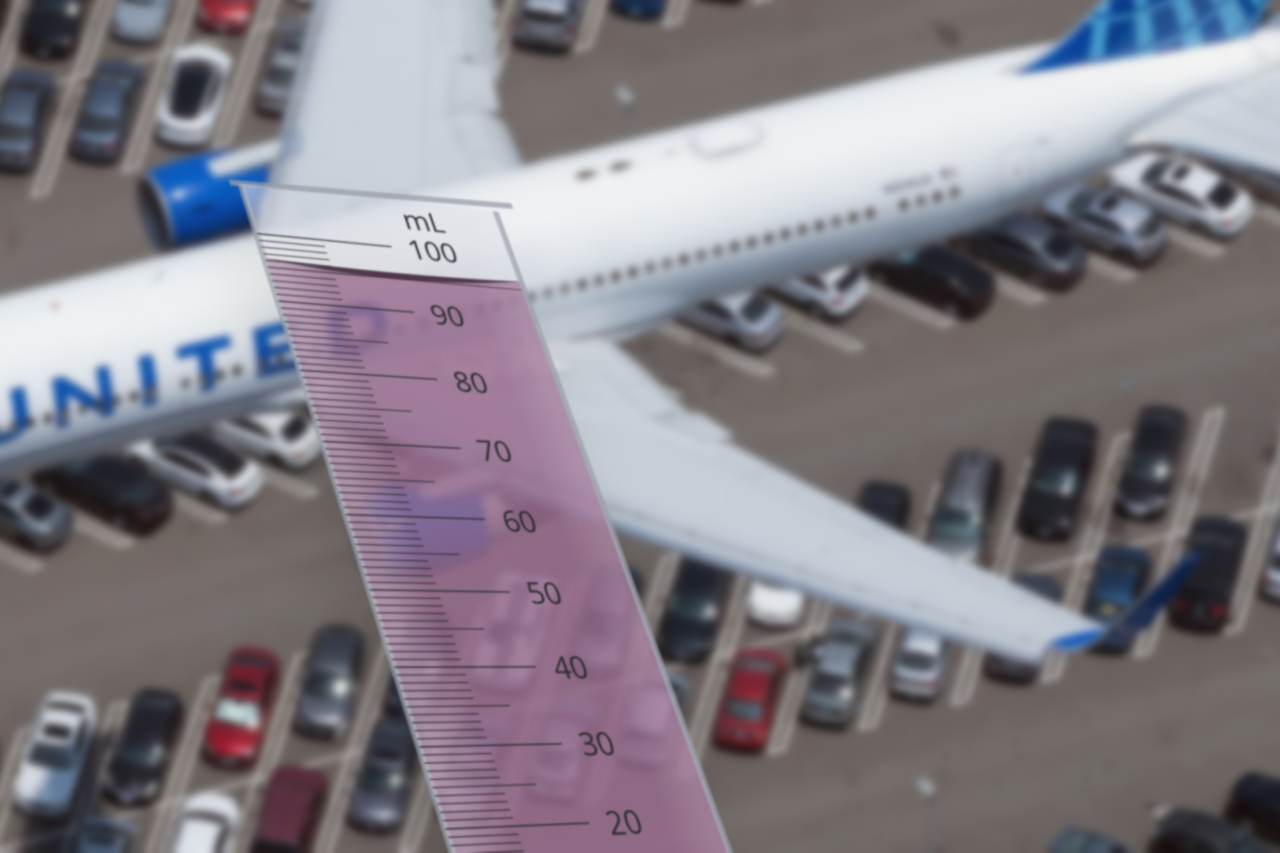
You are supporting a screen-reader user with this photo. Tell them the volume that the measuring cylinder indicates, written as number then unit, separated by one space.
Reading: 95 mL
